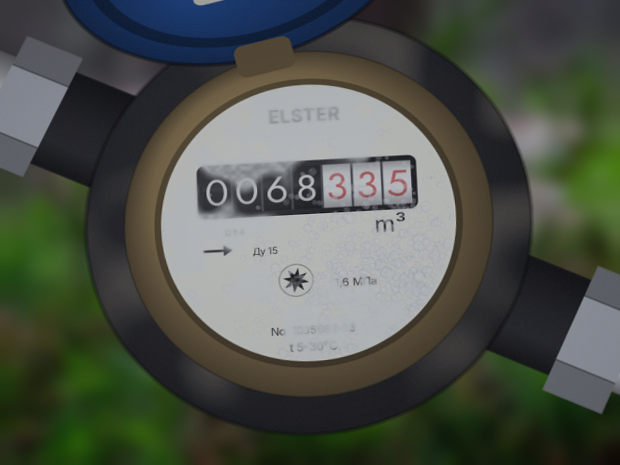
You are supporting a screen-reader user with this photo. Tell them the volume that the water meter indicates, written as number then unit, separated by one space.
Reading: 68.335 m³
